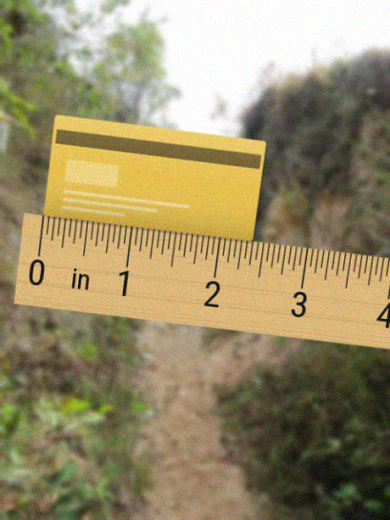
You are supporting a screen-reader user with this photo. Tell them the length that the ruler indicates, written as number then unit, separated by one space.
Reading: 2.375 in
